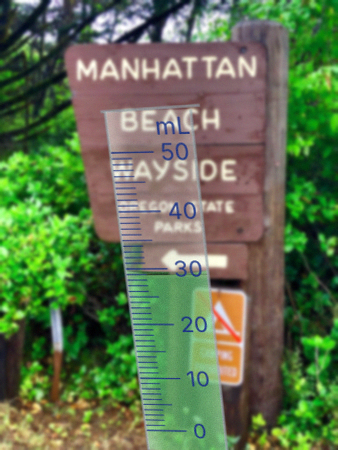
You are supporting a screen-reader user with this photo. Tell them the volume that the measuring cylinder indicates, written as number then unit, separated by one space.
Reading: 29 mL
